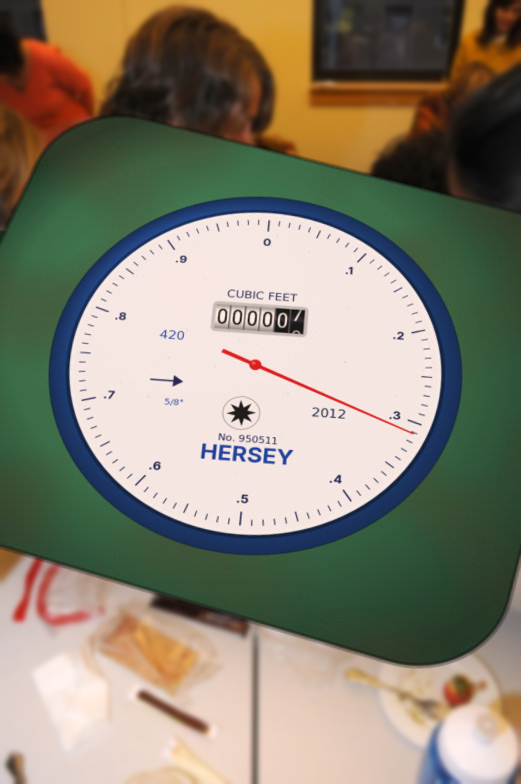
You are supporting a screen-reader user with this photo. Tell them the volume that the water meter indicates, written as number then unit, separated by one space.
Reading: 7.31 ft³
